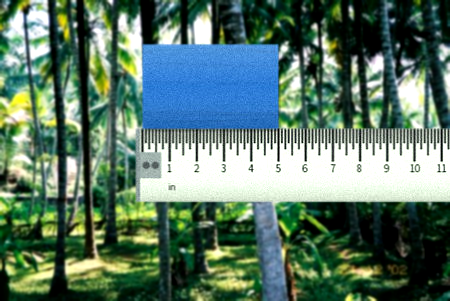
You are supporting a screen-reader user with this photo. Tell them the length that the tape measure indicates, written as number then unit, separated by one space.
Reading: 5 in
